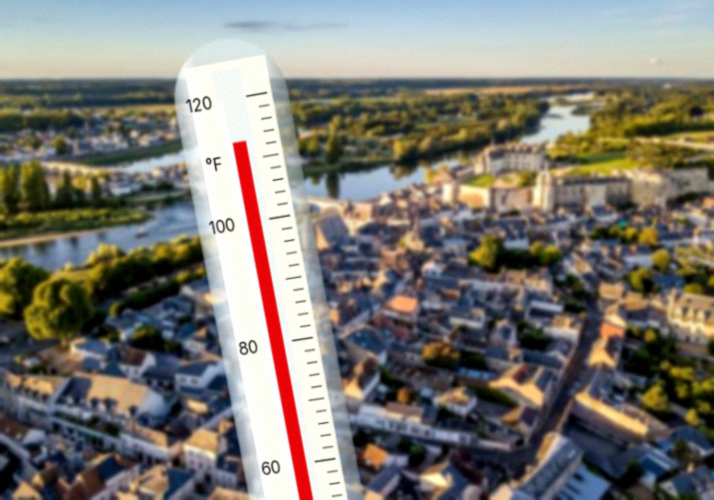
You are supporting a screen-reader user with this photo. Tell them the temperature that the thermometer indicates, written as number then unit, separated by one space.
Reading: 113 °F
